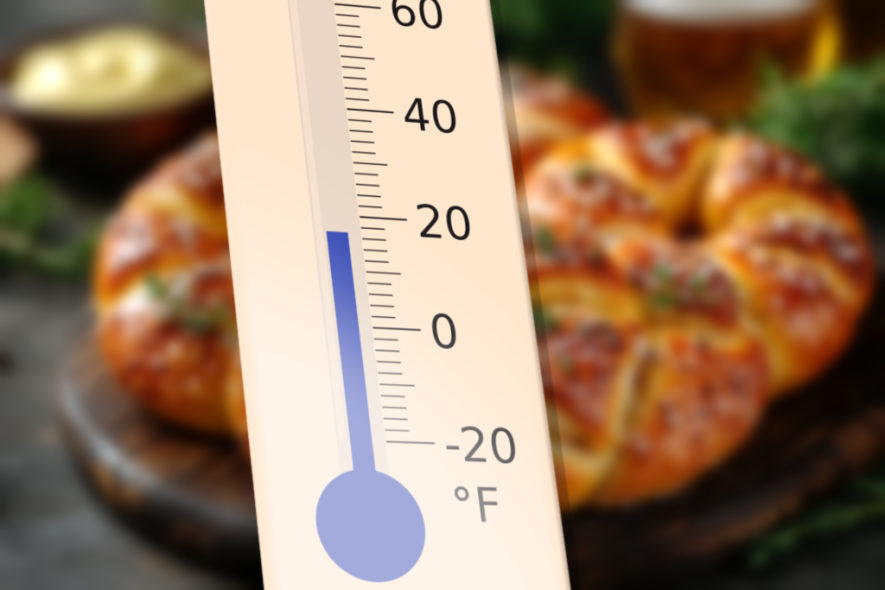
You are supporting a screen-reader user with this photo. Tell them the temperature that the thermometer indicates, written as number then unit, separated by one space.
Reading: 17 °F
